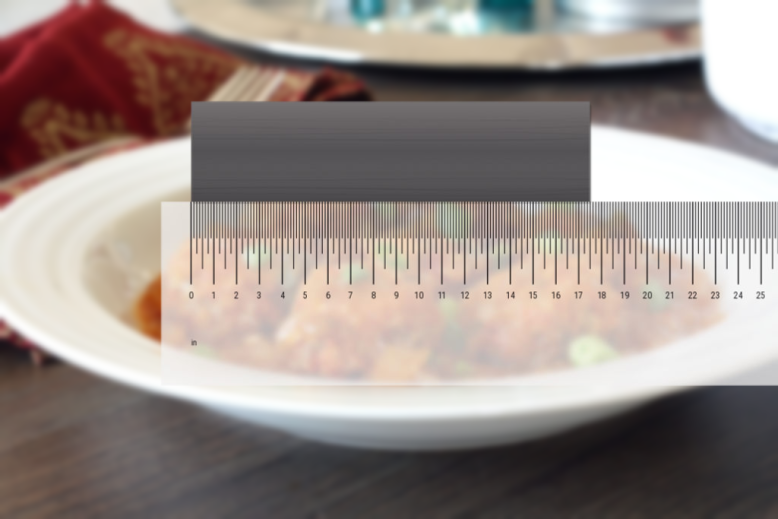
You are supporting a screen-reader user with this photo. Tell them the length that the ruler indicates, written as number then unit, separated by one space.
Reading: 17.5 in
